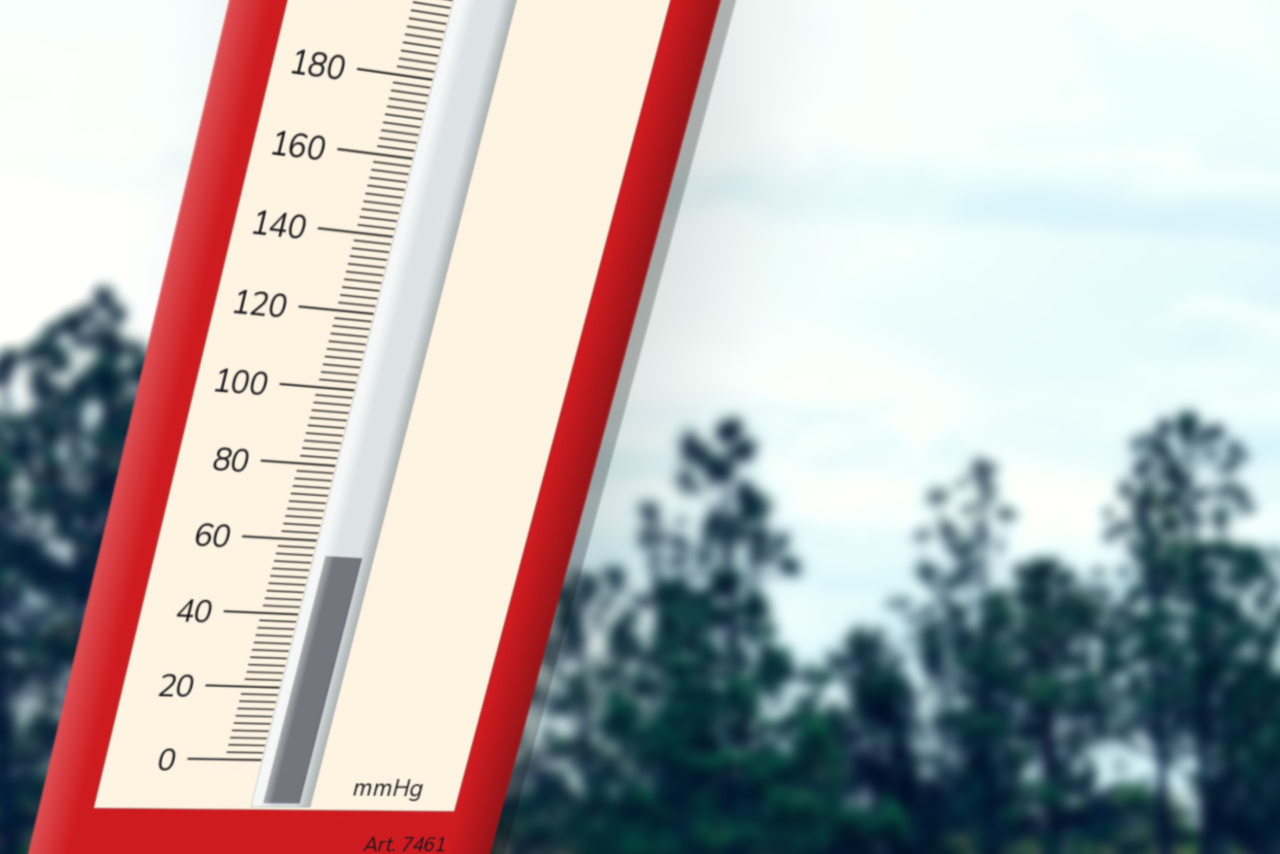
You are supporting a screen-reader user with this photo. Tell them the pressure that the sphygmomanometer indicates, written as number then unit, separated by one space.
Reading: 56 mmHg
